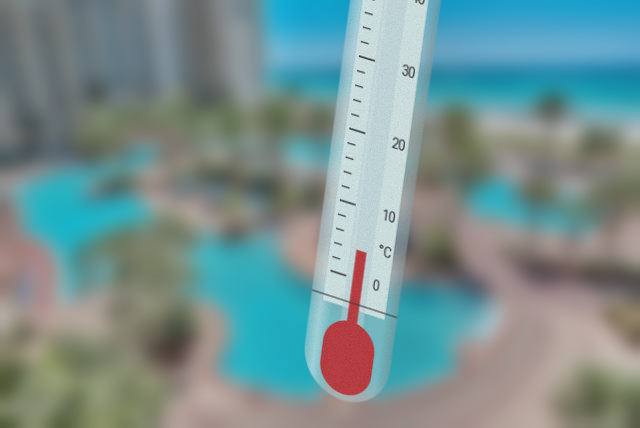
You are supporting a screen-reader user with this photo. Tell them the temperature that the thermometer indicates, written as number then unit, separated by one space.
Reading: 4 °C
